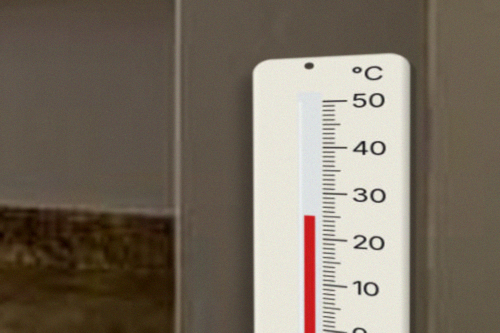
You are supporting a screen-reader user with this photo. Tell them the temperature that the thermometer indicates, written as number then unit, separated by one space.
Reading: 25 °C
